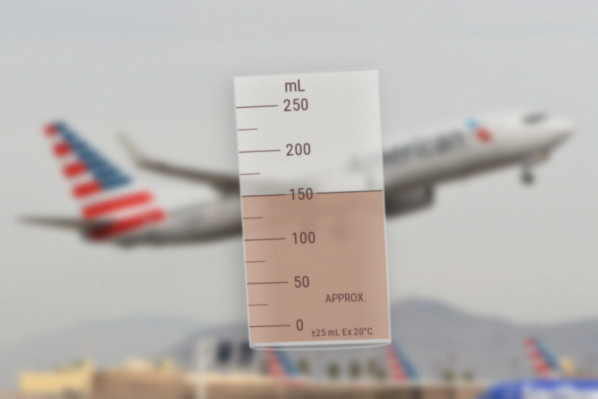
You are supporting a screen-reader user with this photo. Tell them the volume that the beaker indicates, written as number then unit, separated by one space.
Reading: 150 mL
